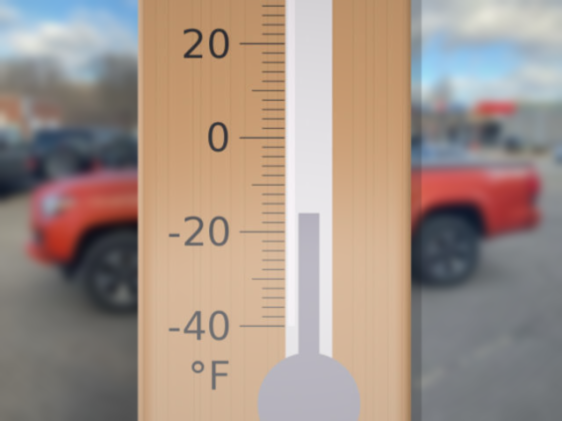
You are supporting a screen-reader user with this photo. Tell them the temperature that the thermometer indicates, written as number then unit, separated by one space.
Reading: -16 °F
